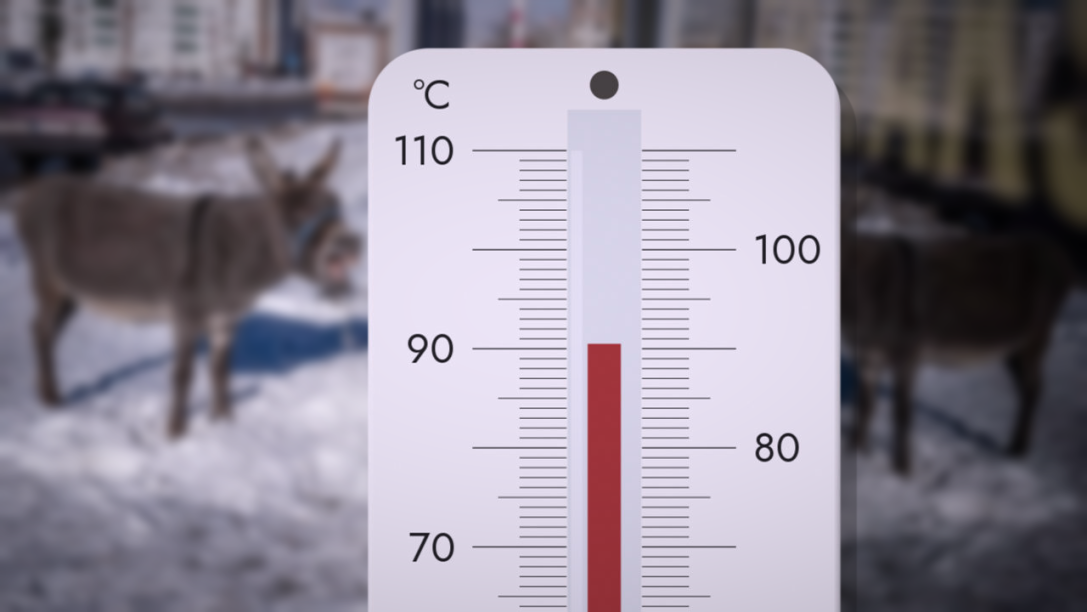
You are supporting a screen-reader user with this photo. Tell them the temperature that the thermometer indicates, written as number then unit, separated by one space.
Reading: 90.5 °C
